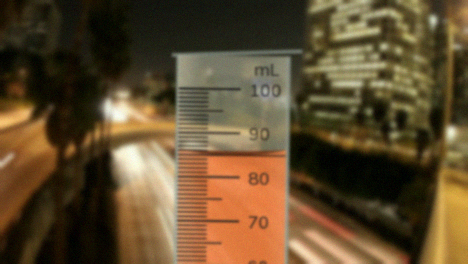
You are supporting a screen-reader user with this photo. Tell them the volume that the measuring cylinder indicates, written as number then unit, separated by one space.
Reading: 85 mL
